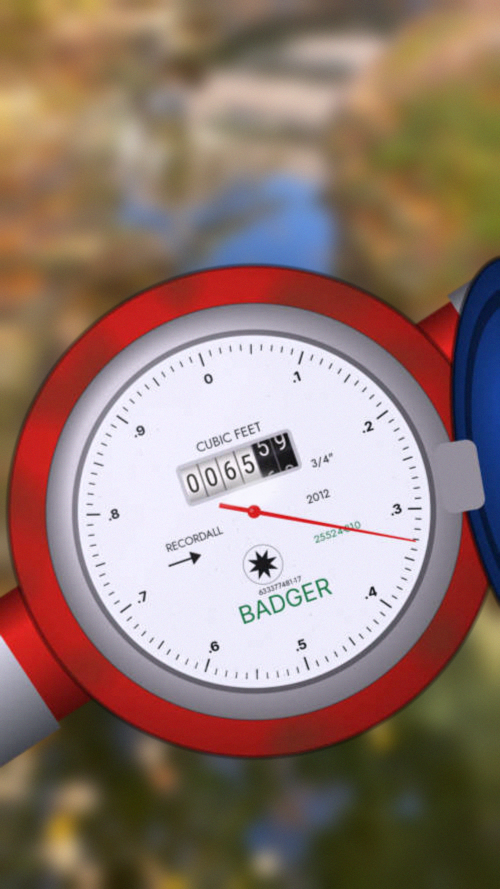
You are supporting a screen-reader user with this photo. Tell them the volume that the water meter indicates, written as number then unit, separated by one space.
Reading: 6559.33 ft³
